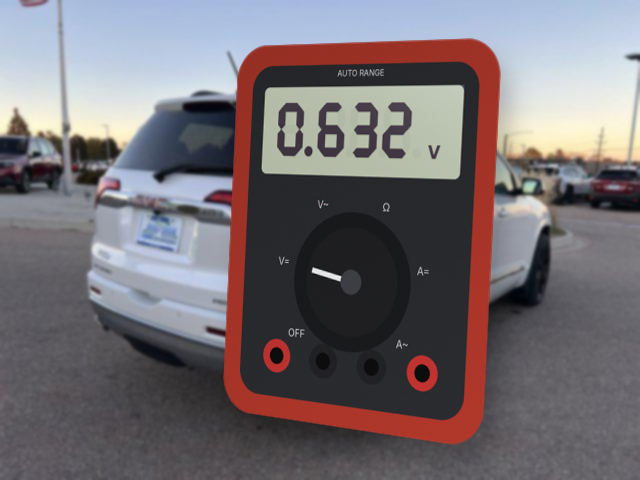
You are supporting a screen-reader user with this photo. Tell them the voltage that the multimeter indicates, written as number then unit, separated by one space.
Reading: 0.632 V
